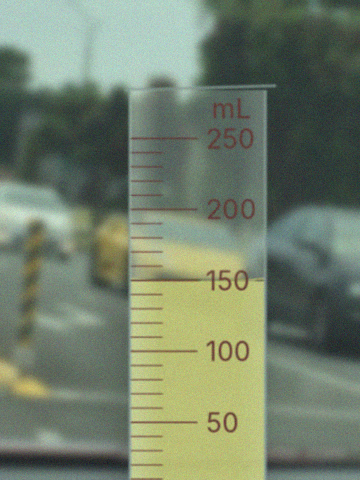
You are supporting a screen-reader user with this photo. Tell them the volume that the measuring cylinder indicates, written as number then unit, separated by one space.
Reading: 150 mL
